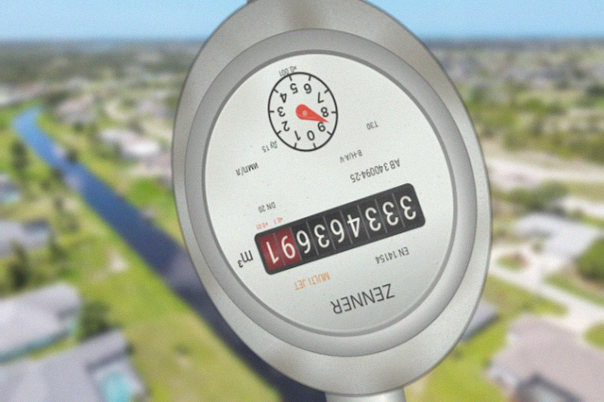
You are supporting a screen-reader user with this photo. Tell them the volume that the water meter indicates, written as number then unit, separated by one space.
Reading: 3334636.918 m³
